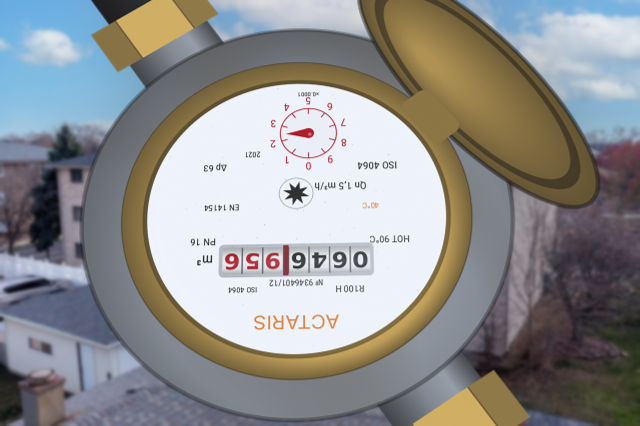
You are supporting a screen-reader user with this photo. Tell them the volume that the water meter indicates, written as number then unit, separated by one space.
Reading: 646.9562 m³
